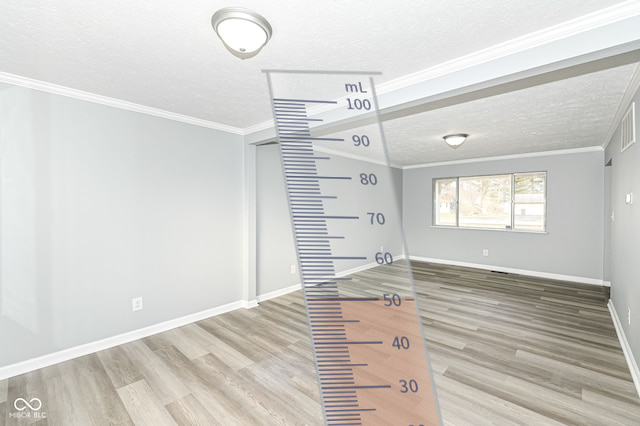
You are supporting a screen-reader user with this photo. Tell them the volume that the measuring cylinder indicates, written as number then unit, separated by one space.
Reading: 50 mL
